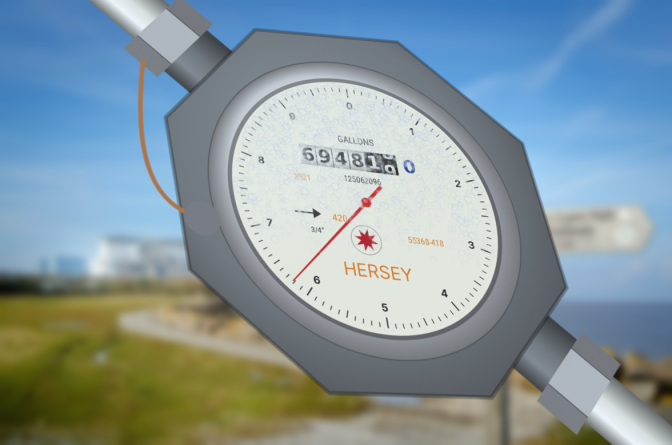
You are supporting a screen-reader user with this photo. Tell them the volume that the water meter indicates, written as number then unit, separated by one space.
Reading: 6948186.2 gal
